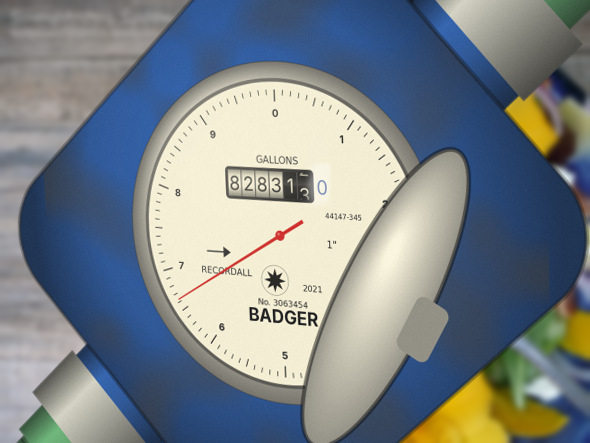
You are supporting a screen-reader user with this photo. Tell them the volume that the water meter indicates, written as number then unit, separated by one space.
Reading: 8283126.6 gal
